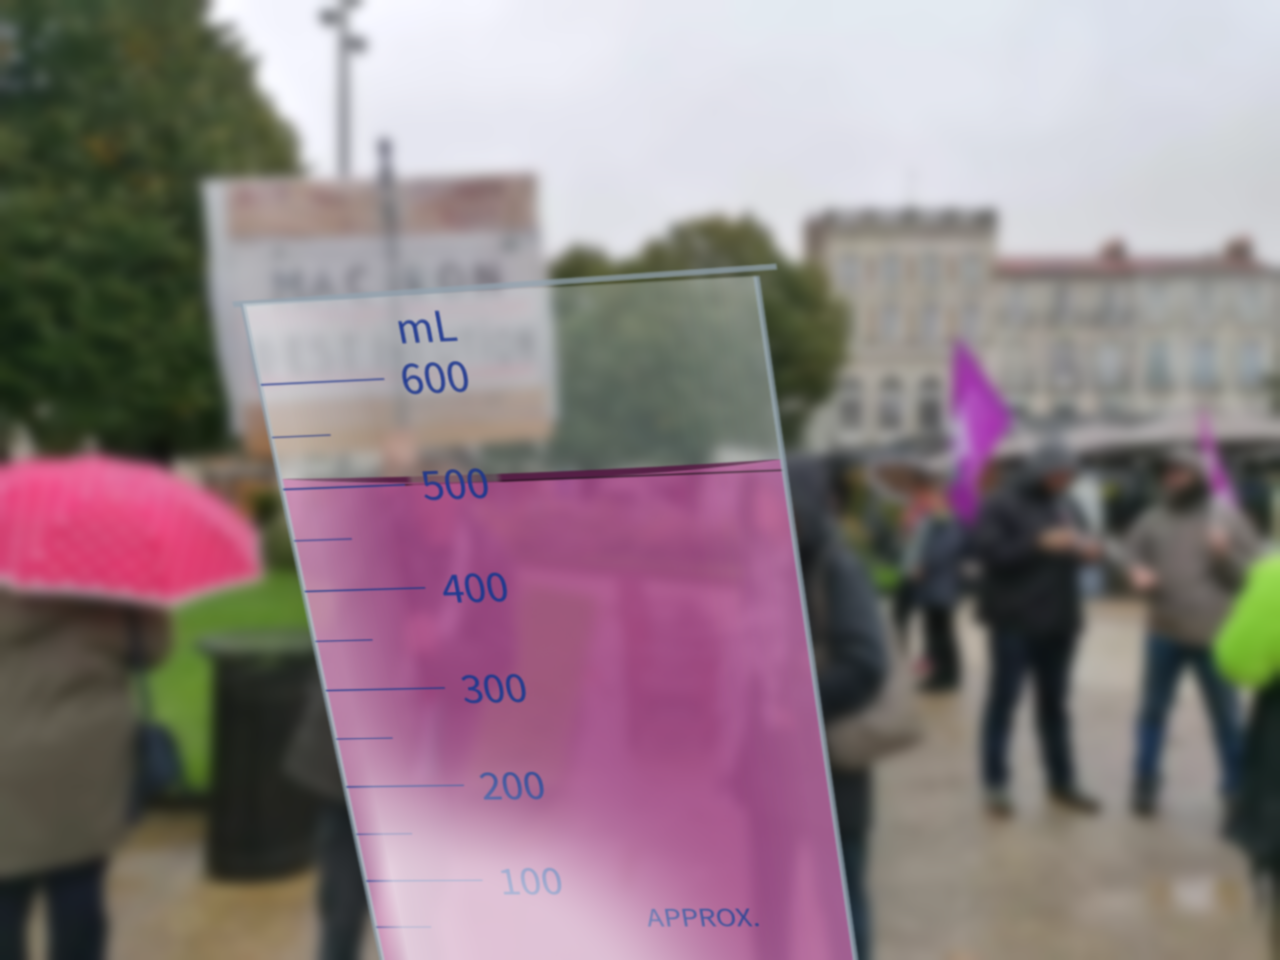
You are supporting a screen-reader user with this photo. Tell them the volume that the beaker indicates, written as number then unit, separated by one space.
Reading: 500 mL
